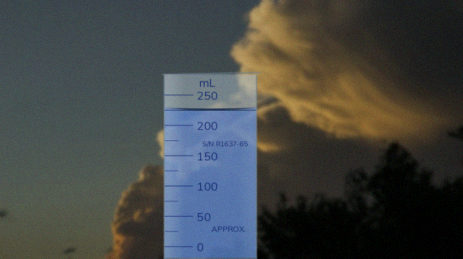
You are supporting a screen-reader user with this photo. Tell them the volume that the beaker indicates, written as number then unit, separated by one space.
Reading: 225 mL
